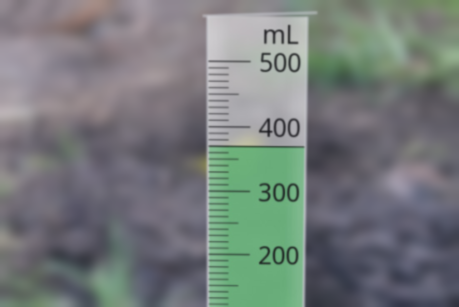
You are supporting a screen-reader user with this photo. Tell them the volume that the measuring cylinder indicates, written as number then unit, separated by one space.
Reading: 370 mL
